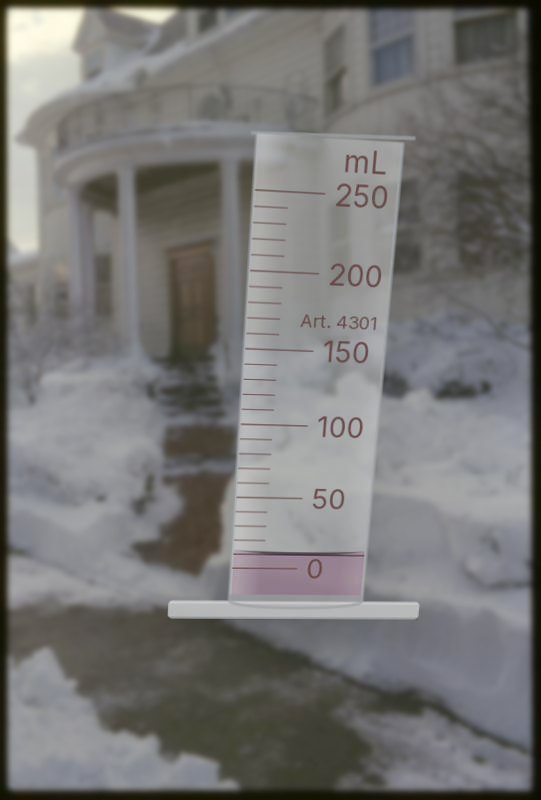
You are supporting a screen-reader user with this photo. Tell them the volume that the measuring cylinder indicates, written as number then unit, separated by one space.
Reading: 10 mL
